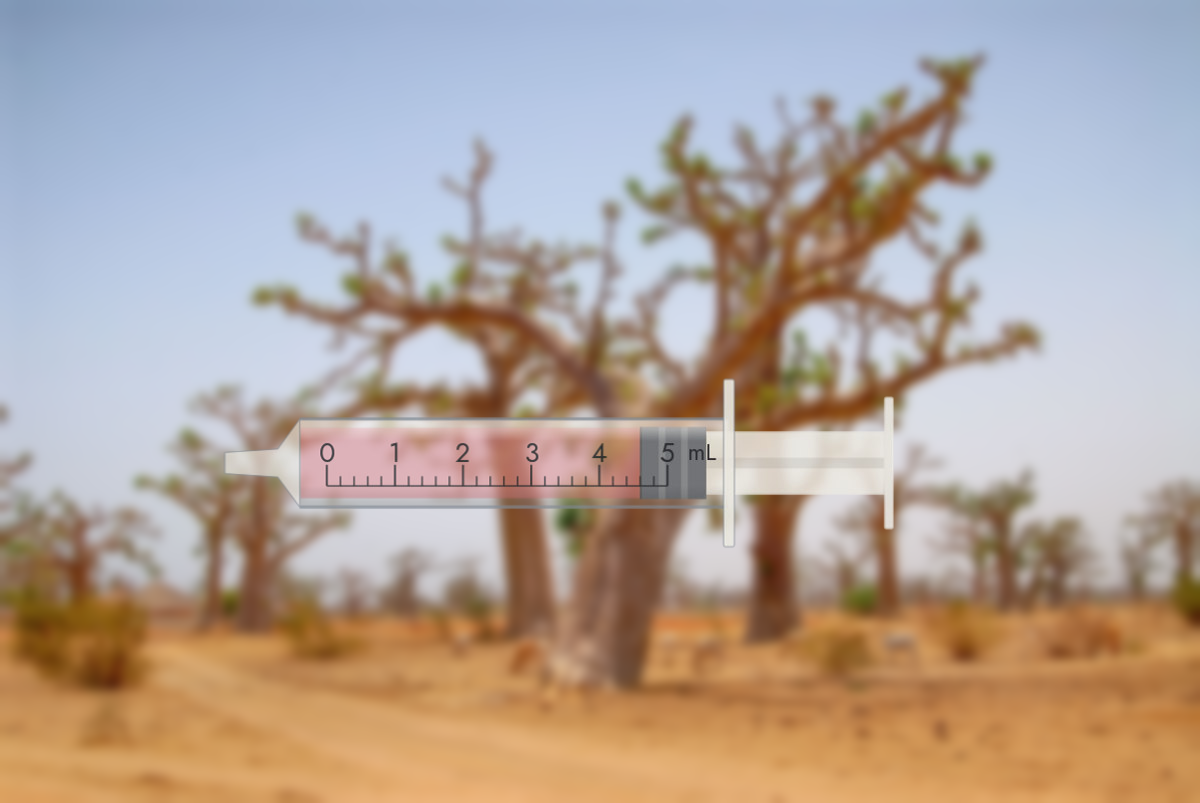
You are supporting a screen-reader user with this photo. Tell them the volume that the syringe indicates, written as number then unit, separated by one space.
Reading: 4.6 mL
